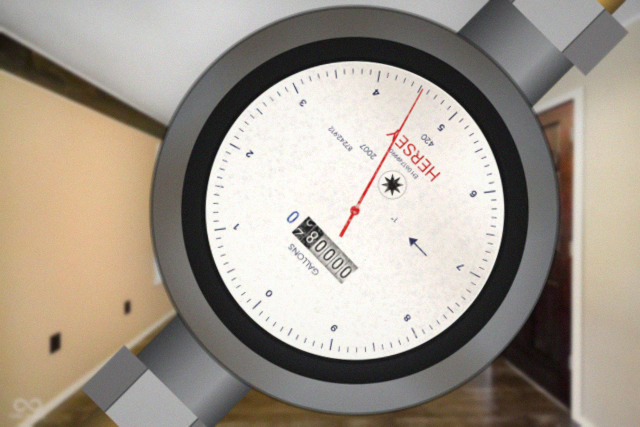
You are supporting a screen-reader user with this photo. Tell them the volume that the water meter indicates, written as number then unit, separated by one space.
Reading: 824.5 gal
